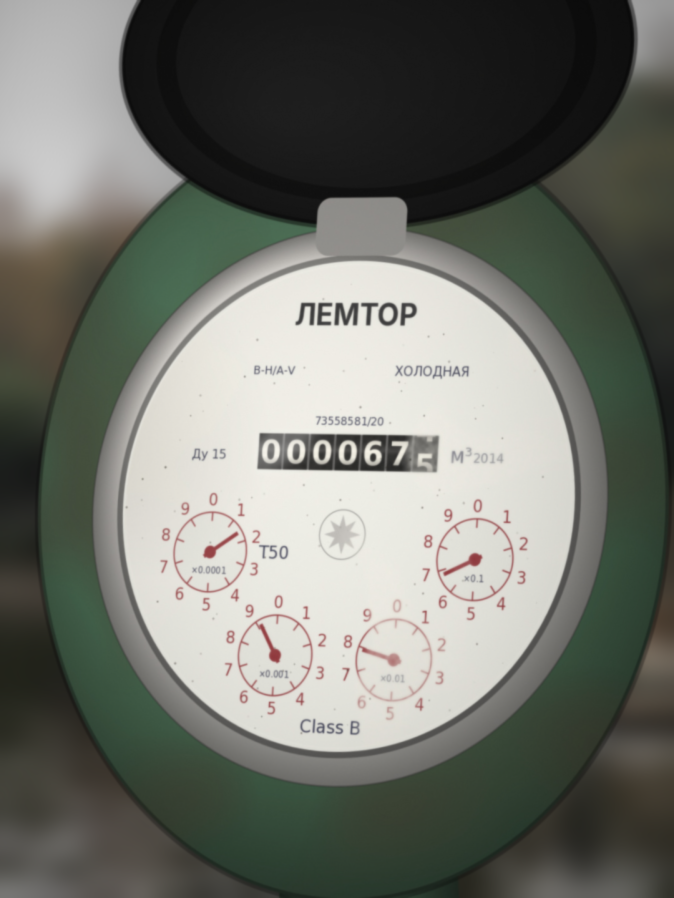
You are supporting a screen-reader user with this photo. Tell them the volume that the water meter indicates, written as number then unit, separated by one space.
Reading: 674.6791 m³
